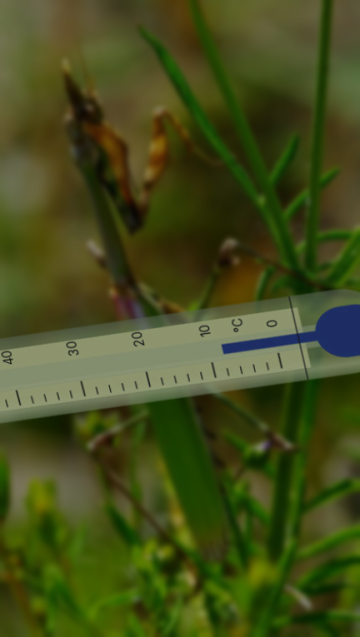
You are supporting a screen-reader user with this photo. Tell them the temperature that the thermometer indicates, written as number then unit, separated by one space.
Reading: 8 °C
